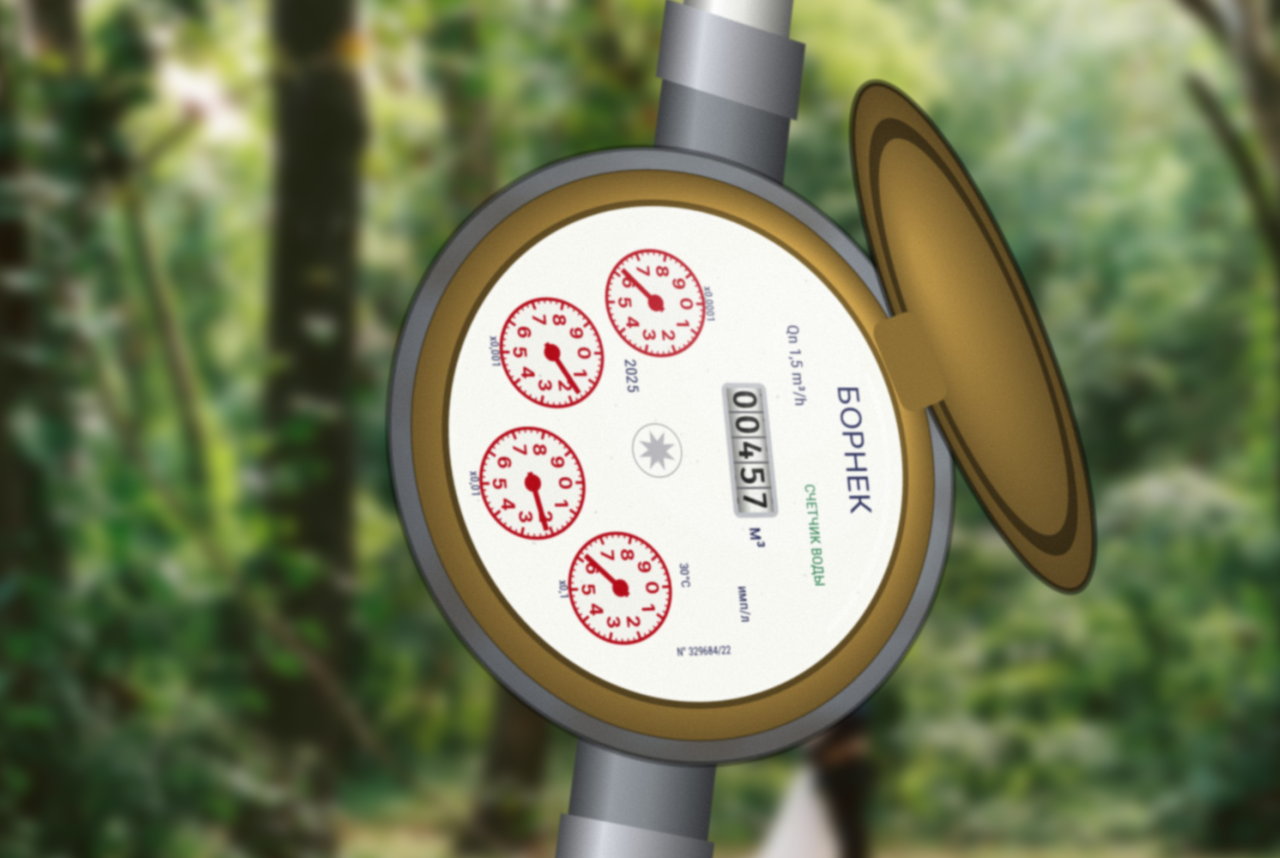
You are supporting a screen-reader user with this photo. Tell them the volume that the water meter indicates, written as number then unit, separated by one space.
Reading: 457.6216 m³
